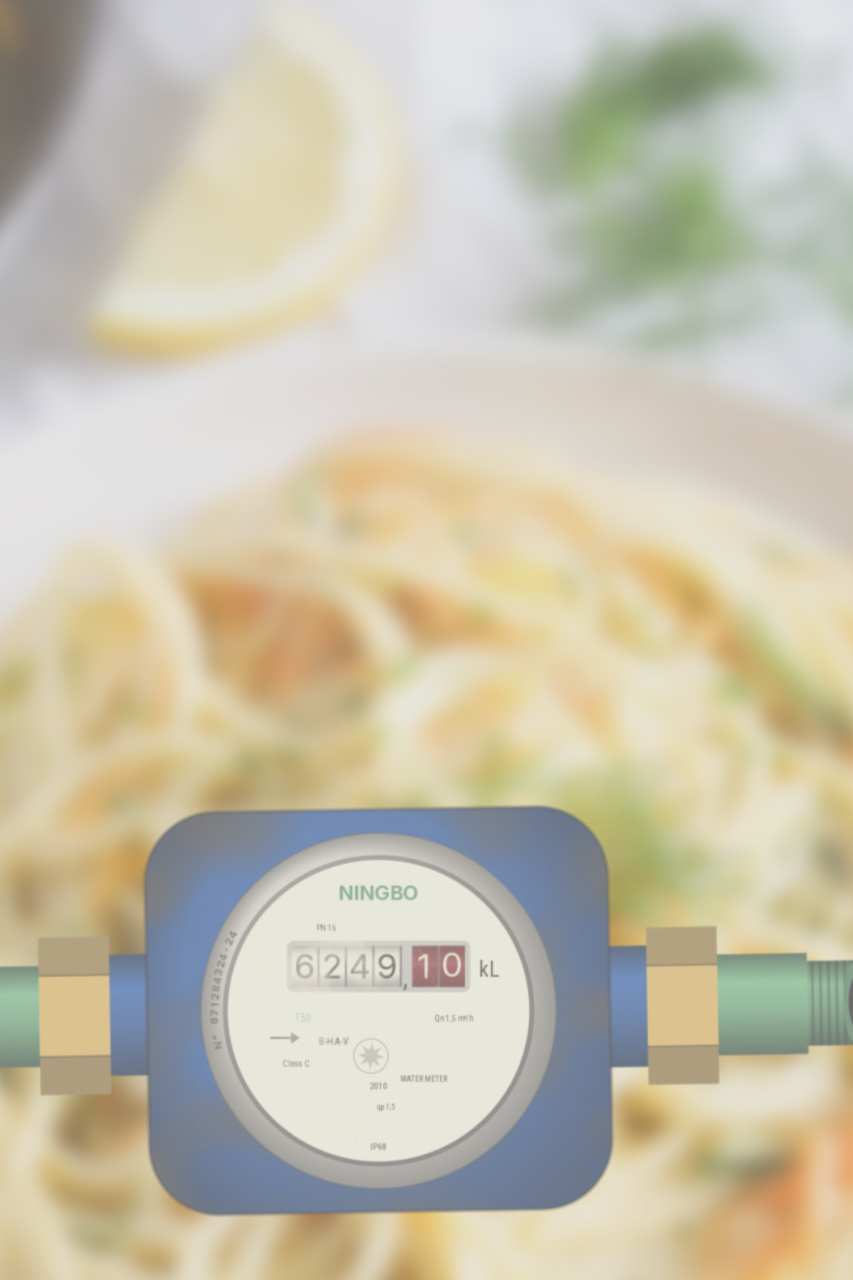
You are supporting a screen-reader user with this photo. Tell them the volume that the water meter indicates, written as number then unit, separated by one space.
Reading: 6249.10 kL
